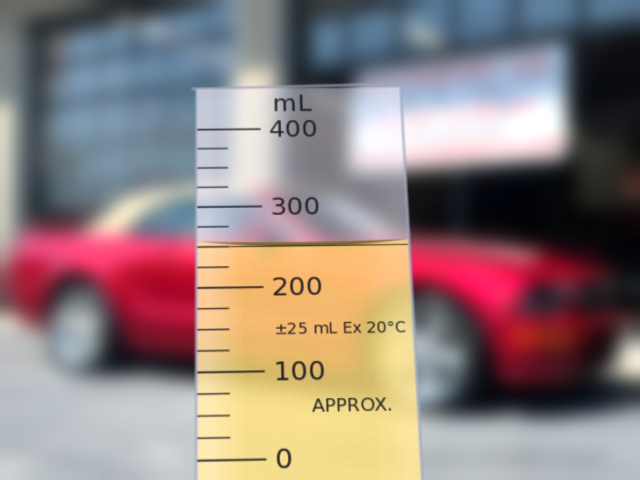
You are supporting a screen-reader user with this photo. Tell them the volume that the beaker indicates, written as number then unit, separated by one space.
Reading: 250 mL
